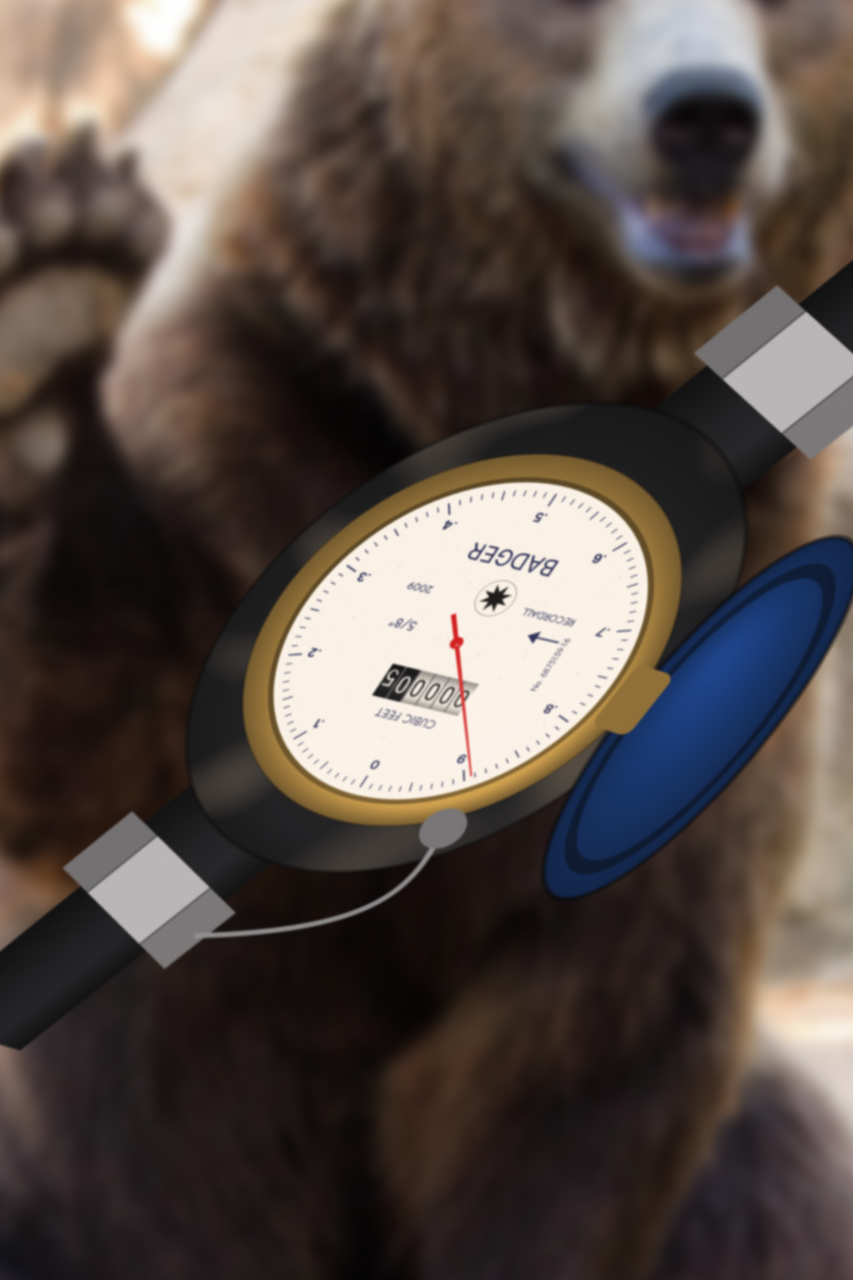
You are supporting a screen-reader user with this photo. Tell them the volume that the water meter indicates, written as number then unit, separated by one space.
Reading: 4.89 ft³
